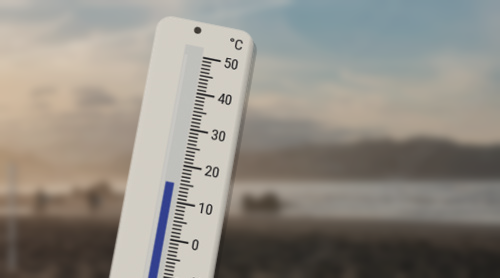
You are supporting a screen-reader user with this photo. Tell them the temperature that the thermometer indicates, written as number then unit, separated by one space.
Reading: 15 °C
